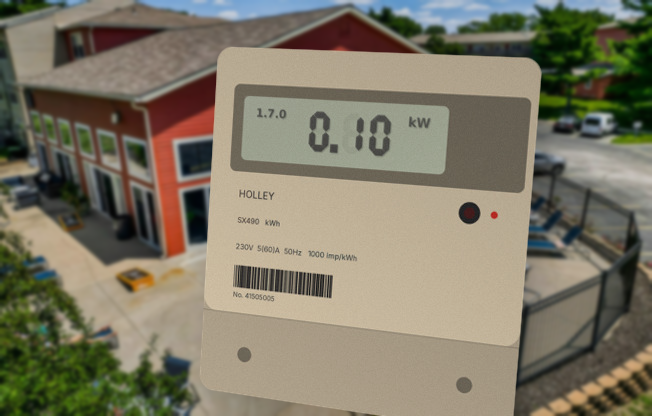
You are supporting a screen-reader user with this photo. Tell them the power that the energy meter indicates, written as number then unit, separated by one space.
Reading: 0.10 kW
